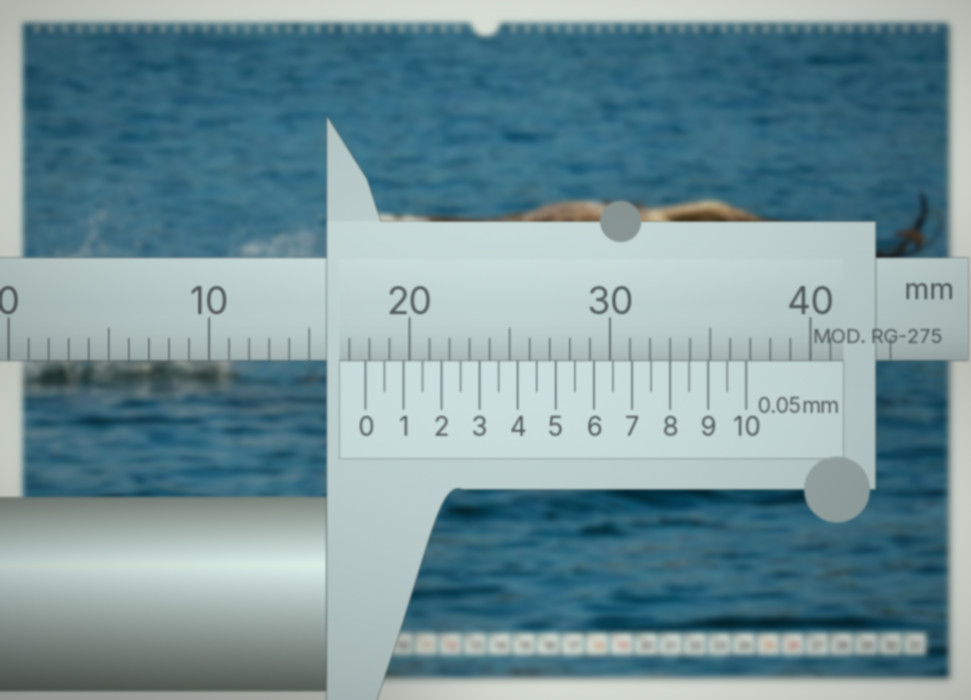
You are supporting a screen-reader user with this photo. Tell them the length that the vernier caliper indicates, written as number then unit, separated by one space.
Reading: 17.8 mm
